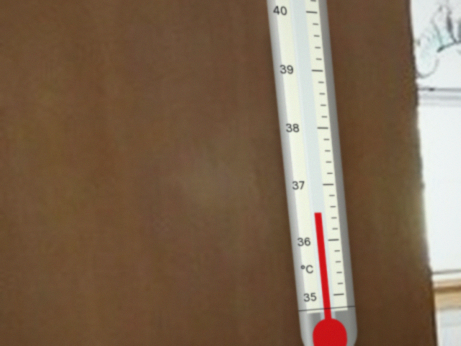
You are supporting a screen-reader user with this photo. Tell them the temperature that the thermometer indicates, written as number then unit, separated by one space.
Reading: 36.5 °C
